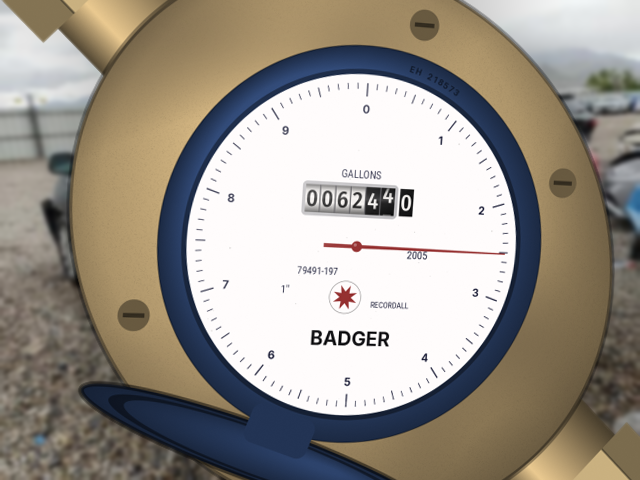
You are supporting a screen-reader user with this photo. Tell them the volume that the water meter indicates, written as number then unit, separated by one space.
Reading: 62442.5 gal
